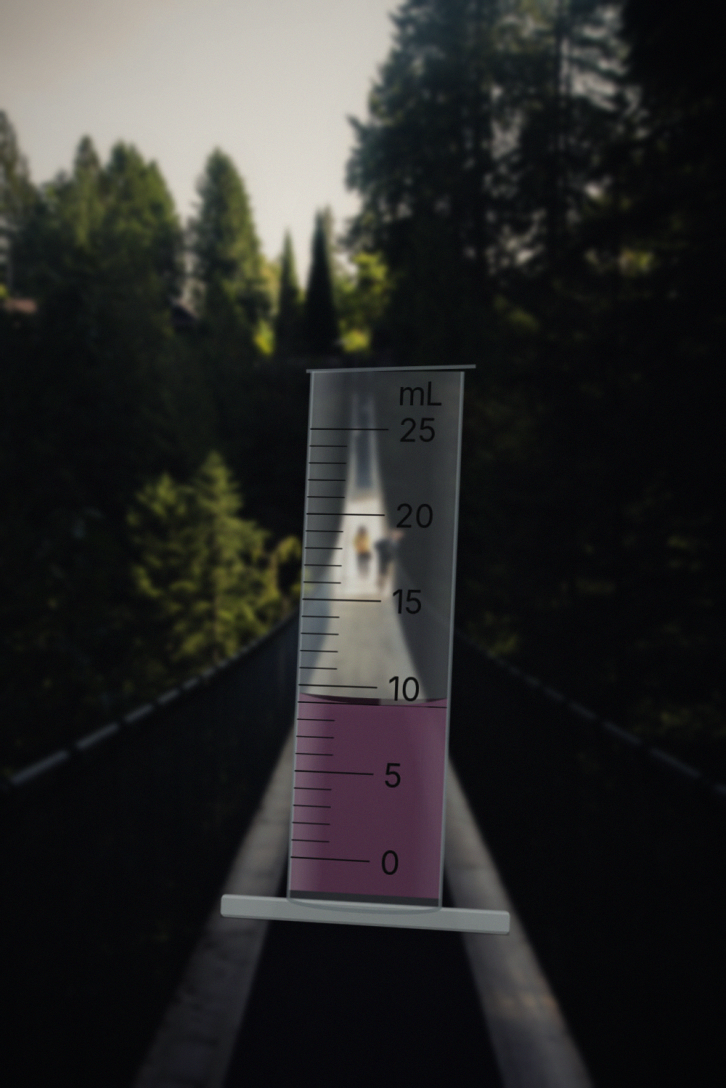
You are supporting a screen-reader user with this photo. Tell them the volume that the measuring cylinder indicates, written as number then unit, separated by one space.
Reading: 9 mL
